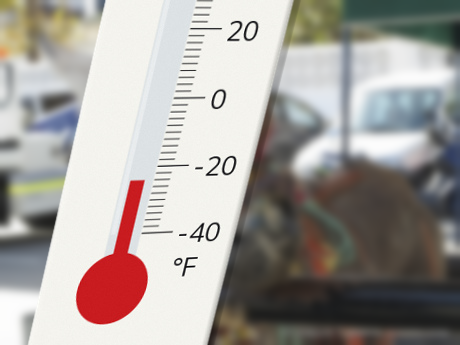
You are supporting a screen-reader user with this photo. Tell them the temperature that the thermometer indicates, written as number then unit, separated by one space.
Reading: -24 °F
